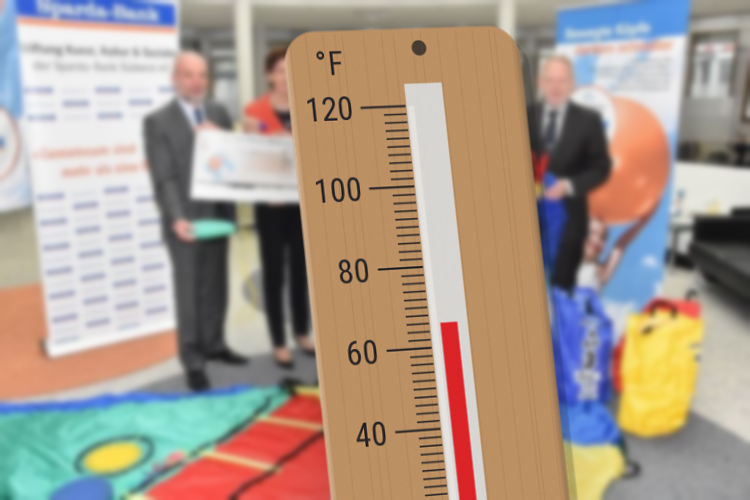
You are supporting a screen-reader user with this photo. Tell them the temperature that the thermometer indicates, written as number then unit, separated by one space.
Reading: 66 °F
